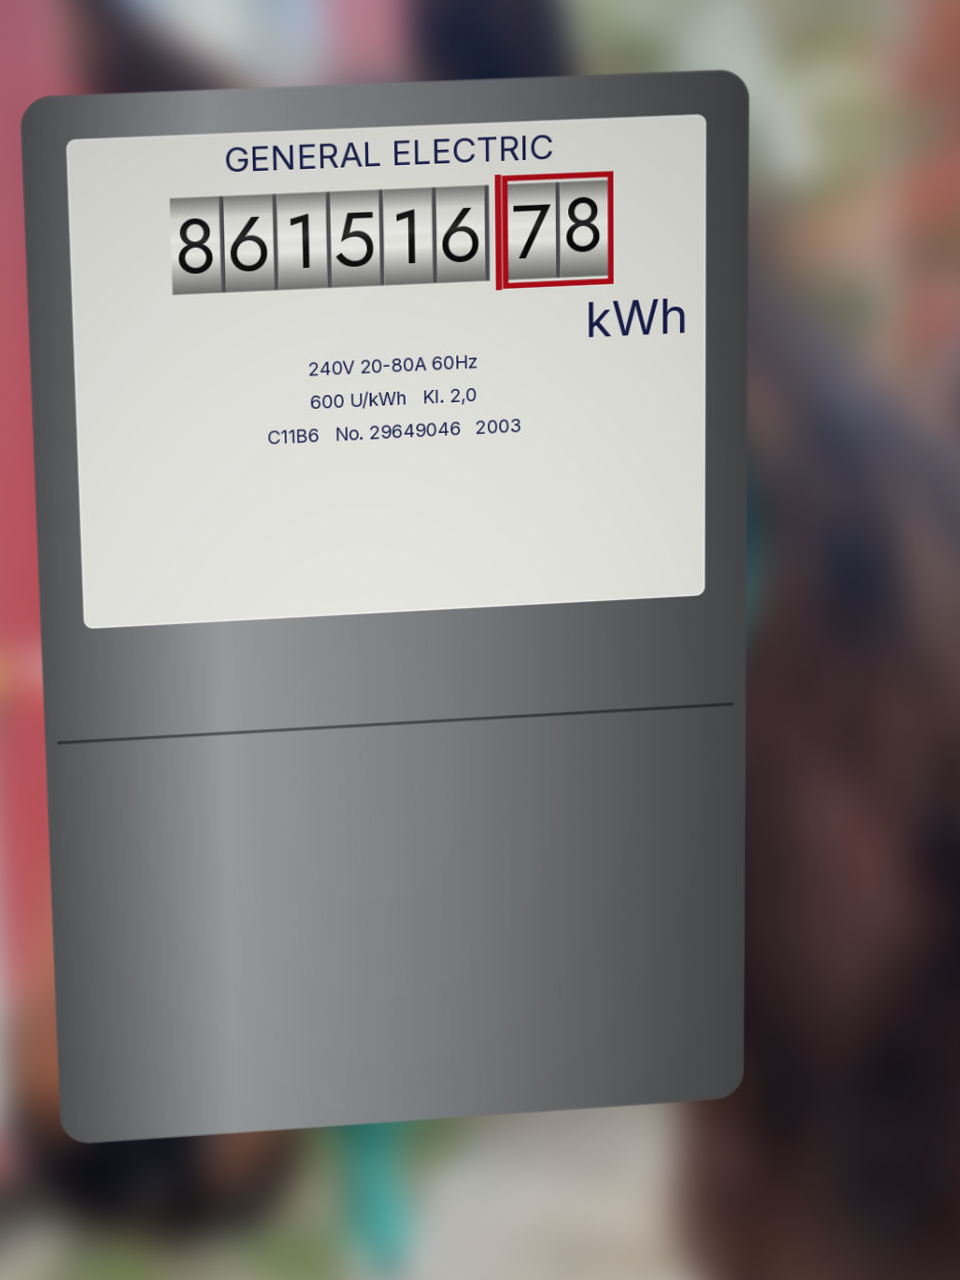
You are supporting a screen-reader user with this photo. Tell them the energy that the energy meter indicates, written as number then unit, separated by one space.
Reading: 861516.78 kWh
